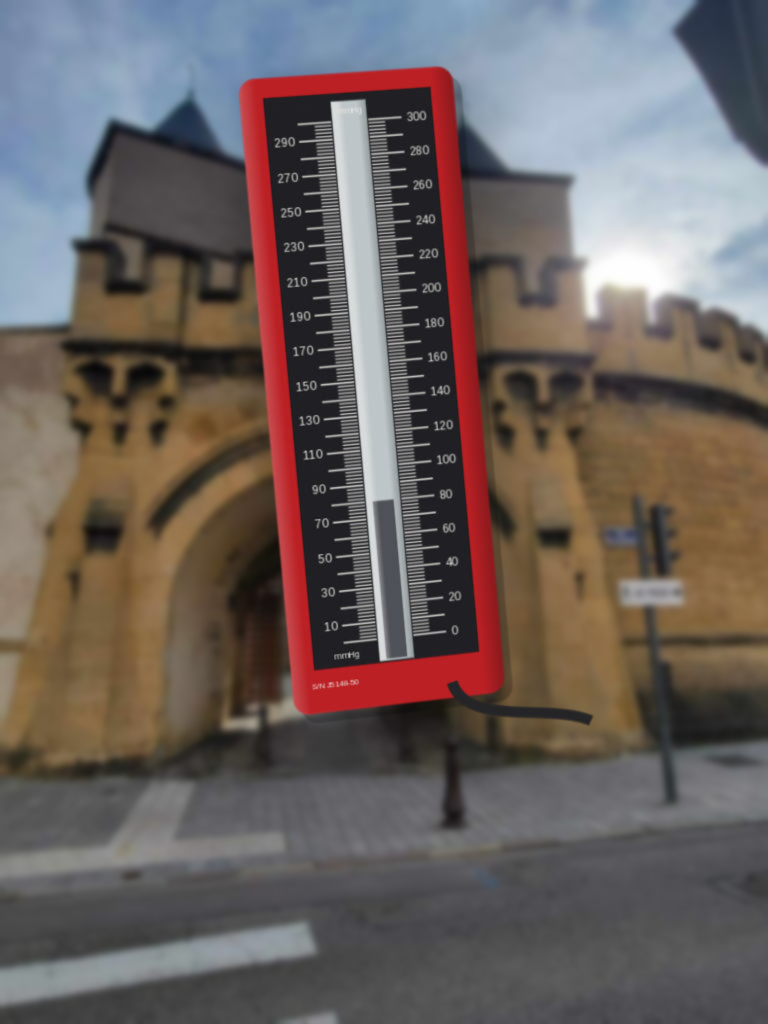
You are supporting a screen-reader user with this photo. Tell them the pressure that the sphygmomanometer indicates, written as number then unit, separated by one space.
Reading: 80 mmHg
